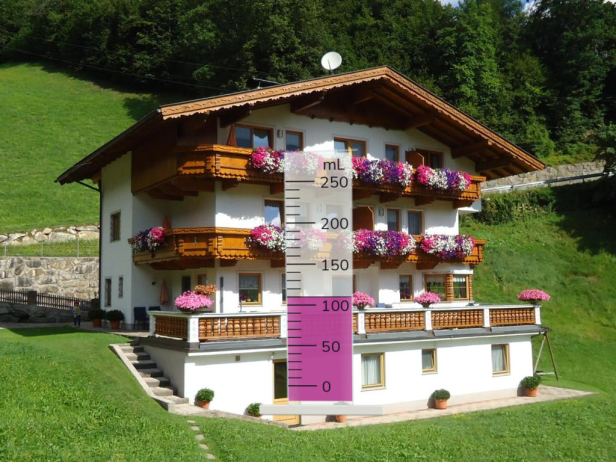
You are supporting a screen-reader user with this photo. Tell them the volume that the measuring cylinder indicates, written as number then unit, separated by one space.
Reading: 110 mL
